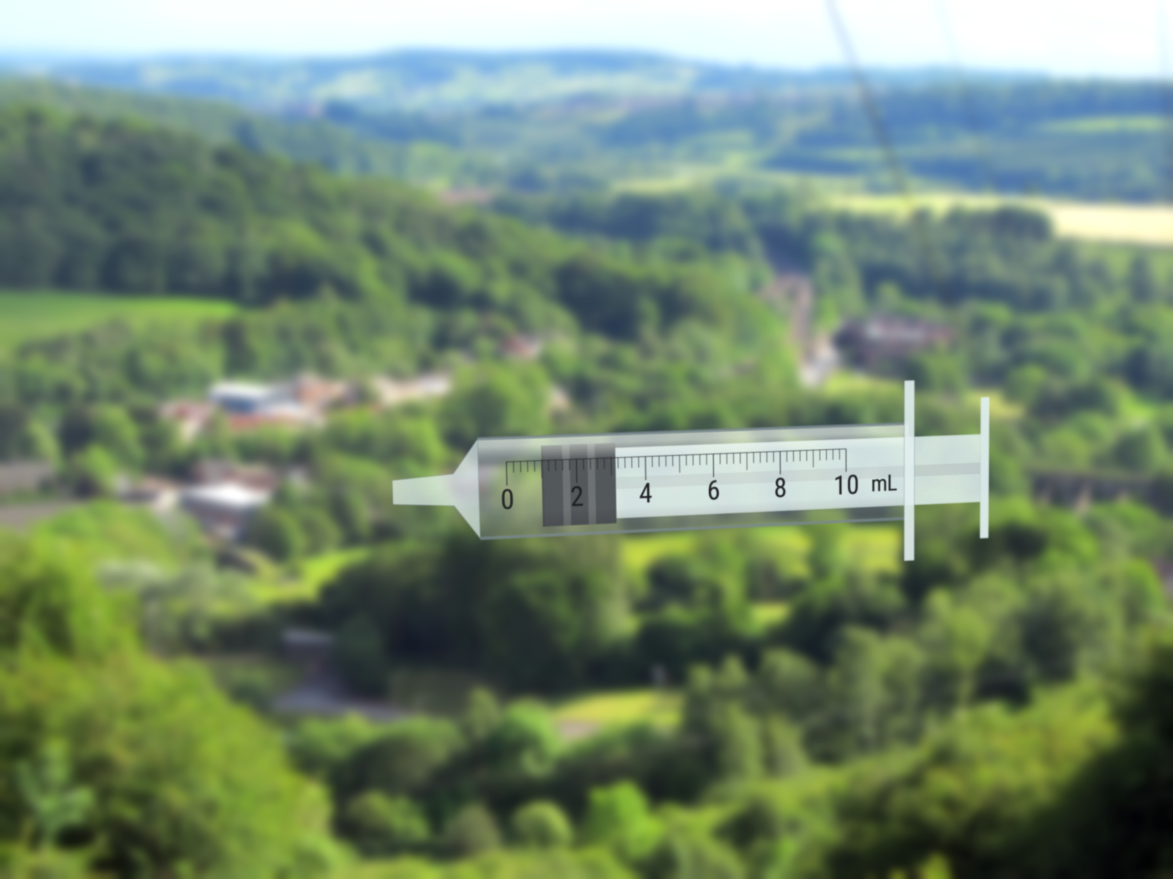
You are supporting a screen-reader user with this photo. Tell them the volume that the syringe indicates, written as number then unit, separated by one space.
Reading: 1 mL
